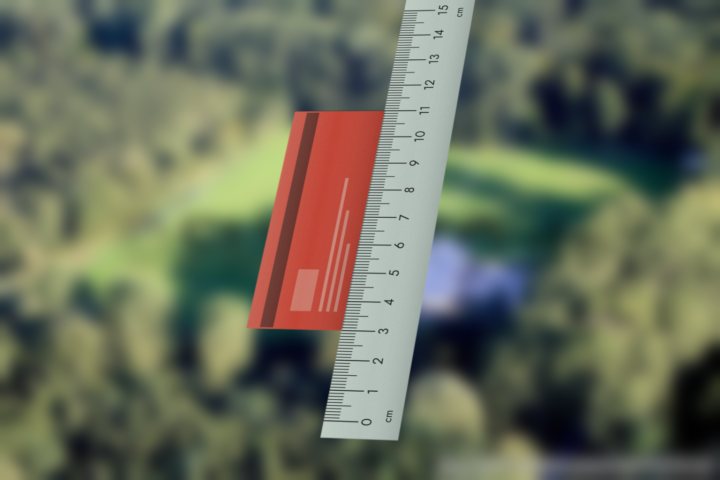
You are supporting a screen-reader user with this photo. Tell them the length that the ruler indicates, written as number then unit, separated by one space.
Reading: 8 cm
